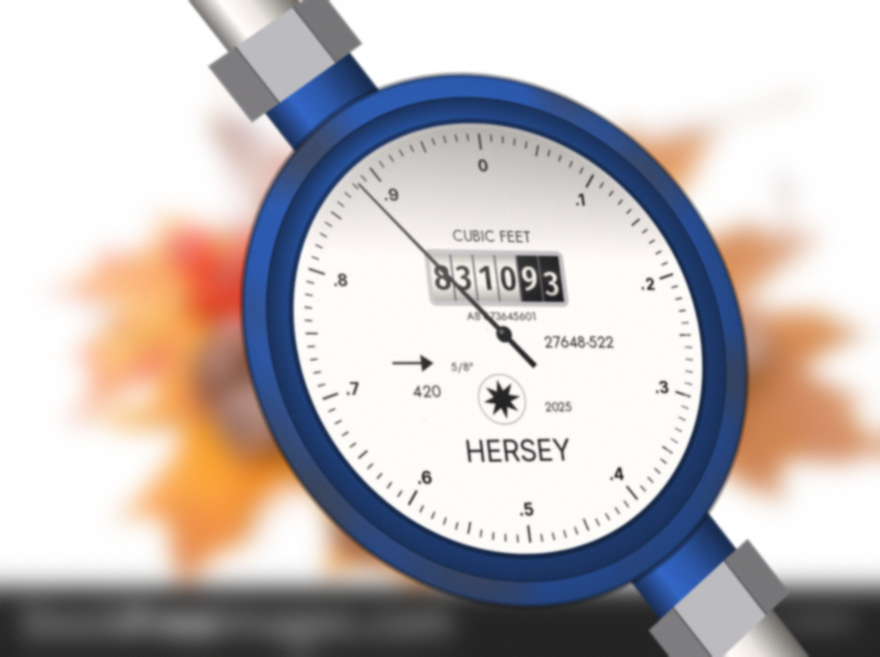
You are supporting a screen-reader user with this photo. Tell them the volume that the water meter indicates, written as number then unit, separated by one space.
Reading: 831092.88 ft³
